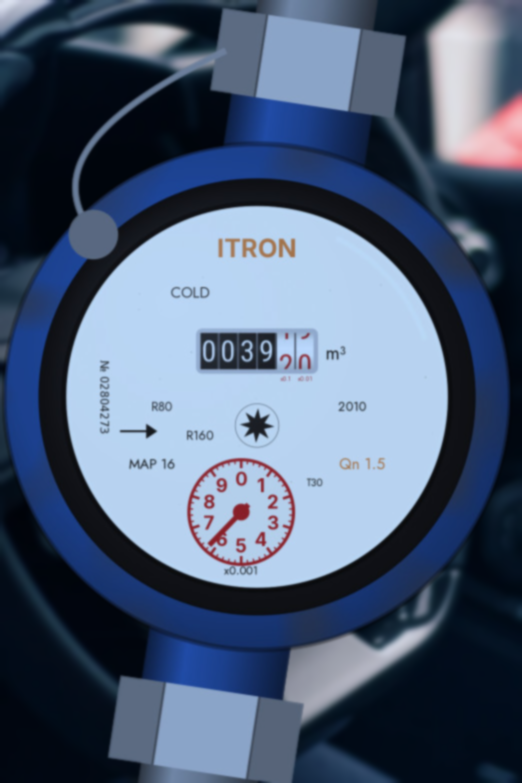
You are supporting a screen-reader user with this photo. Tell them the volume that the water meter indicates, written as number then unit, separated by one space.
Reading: 39.196 m³
